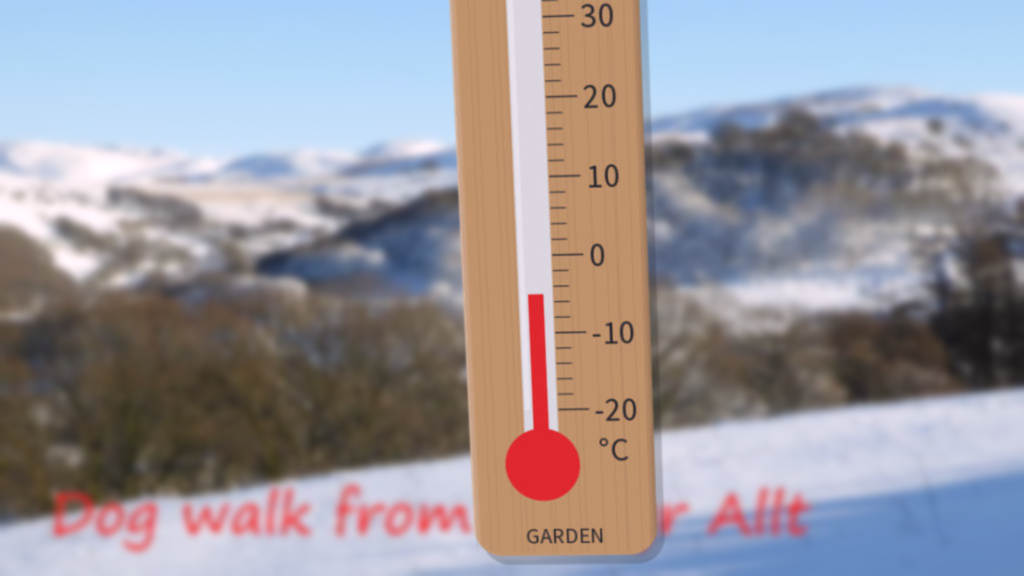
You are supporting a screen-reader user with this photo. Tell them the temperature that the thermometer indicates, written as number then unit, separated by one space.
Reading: -5 °C
